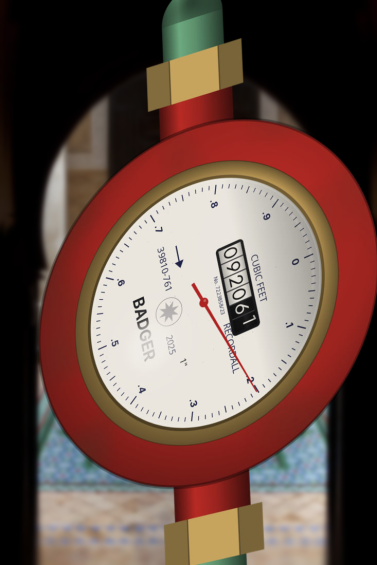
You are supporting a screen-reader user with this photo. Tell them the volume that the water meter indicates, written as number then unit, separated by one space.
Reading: 92061.20 ft³
